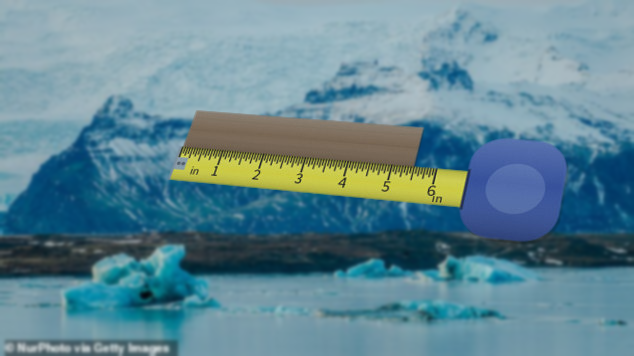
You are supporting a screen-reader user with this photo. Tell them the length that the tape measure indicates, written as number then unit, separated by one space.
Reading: 5.5 in
